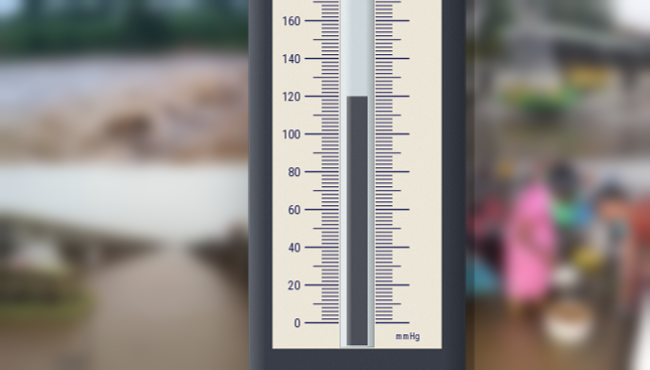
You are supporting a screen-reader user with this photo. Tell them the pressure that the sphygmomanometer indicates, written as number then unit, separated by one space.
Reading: 120 mmHg
